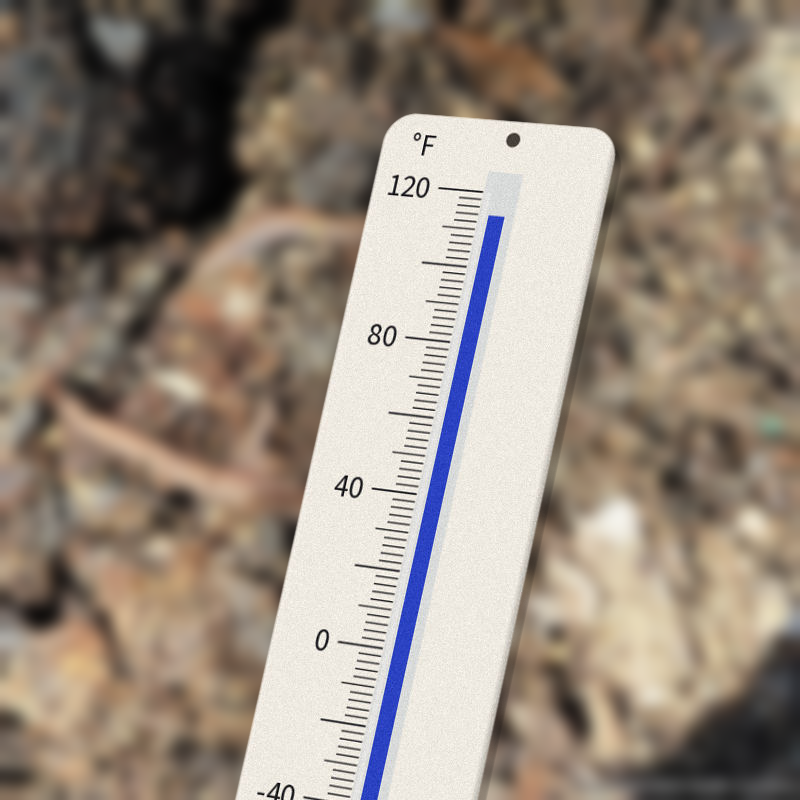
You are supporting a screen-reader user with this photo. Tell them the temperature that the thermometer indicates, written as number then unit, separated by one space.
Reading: 114 °F
